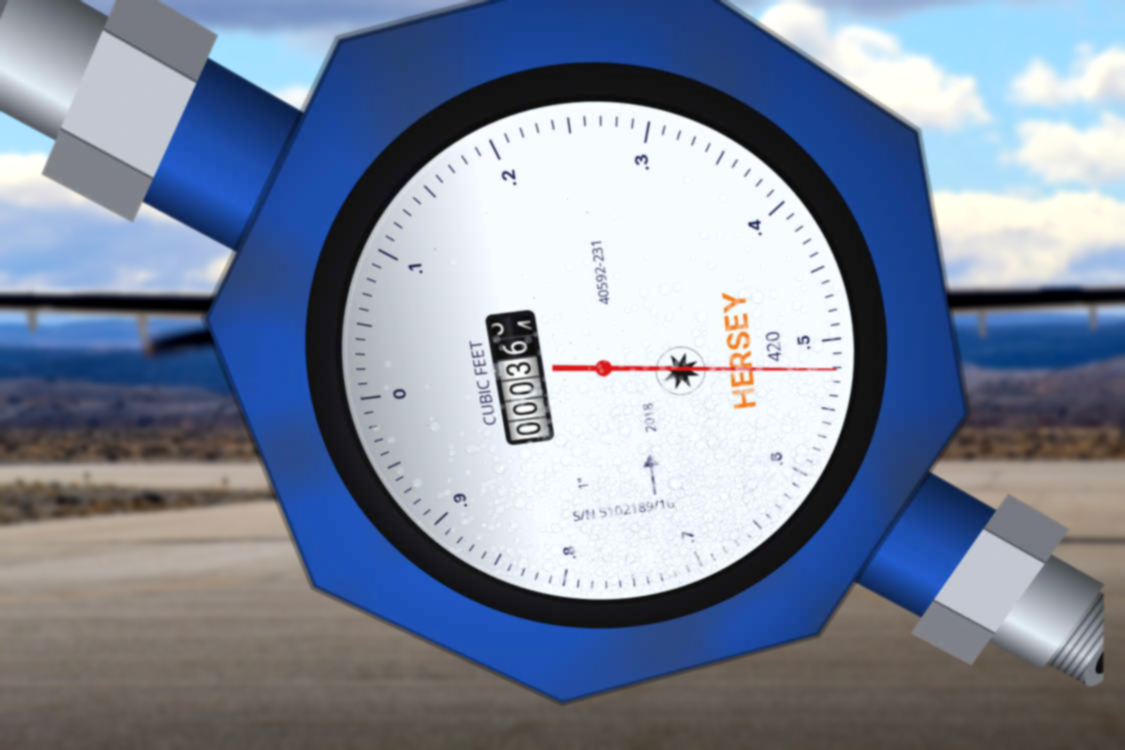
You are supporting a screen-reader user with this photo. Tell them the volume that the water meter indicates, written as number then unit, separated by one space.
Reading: 363.52 ft³
